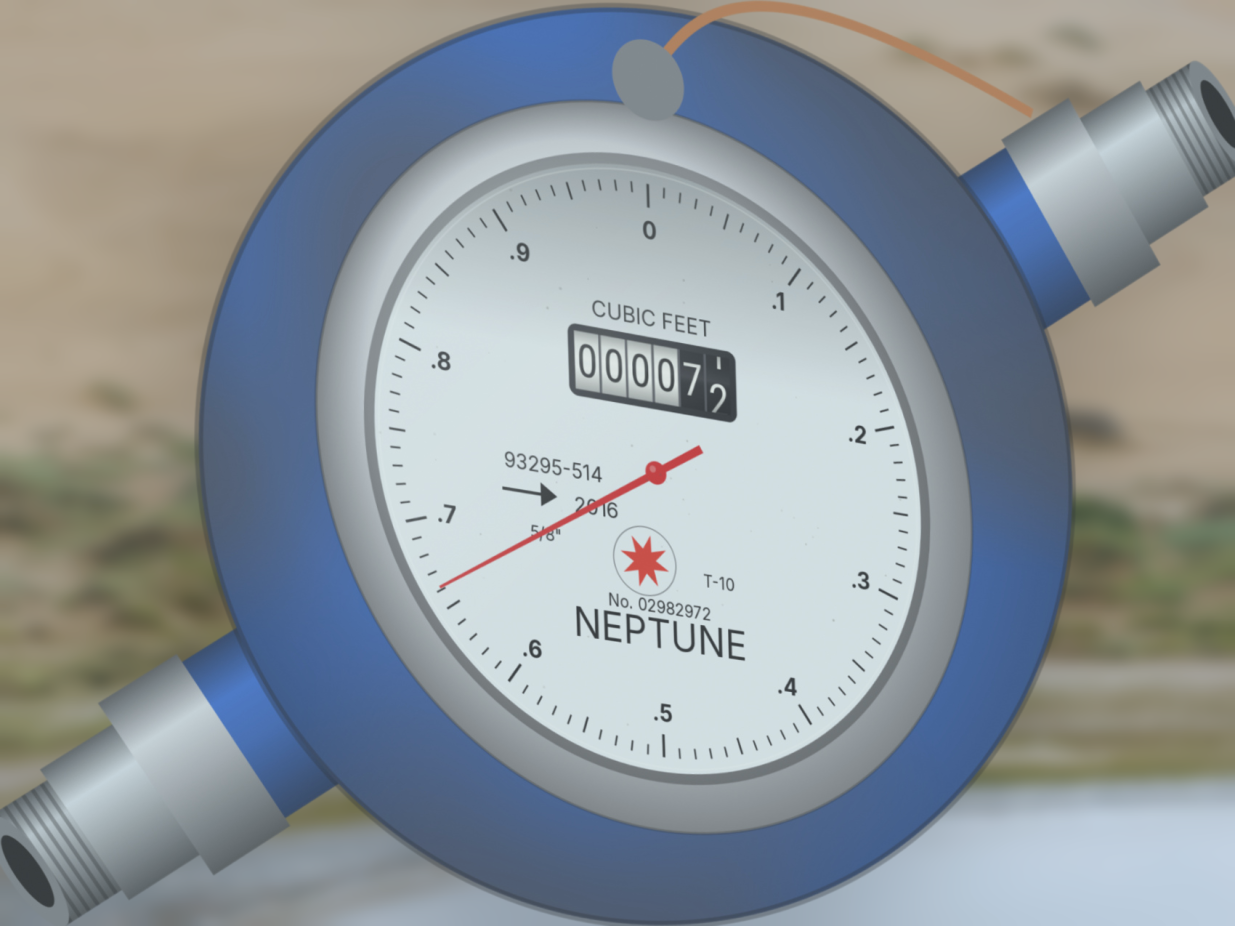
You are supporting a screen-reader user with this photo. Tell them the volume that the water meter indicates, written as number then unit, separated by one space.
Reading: 71.66 ft³
